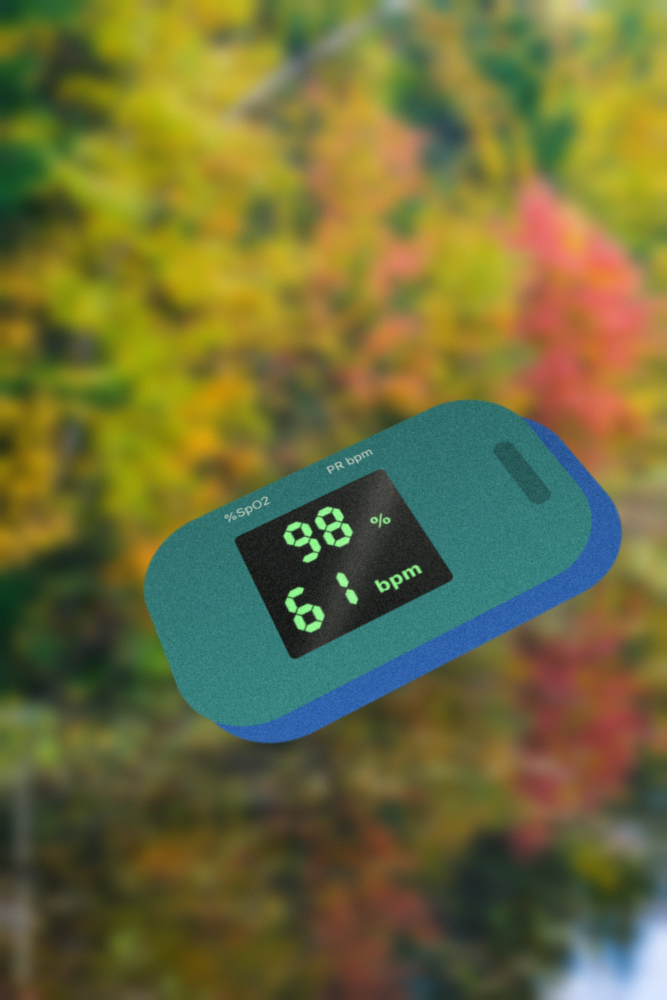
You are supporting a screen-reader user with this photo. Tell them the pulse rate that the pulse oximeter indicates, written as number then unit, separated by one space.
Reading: 61 bpm
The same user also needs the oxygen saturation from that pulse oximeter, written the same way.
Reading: 98 %
